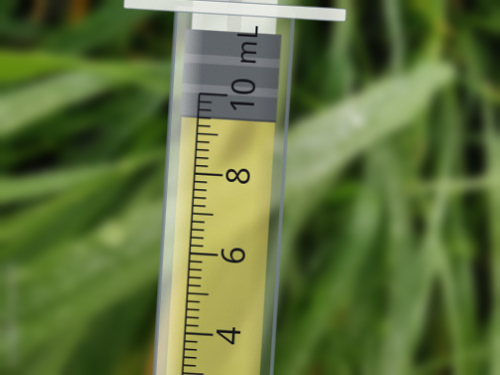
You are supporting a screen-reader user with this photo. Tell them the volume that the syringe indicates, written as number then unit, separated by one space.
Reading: 9.4 mL
